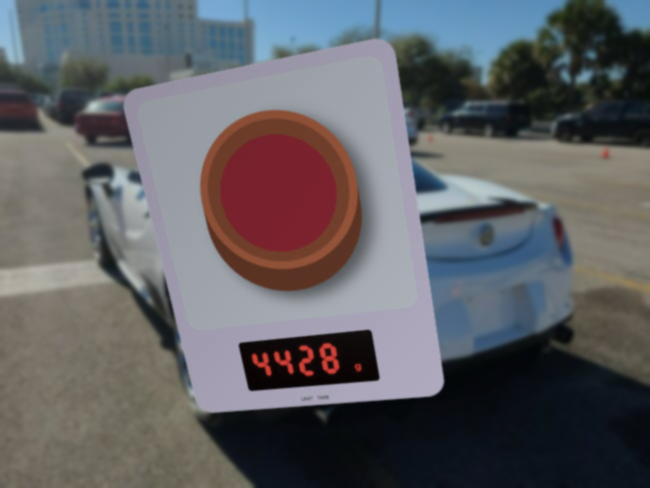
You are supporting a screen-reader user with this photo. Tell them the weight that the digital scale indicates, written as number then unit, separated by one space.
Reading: 4428 g
